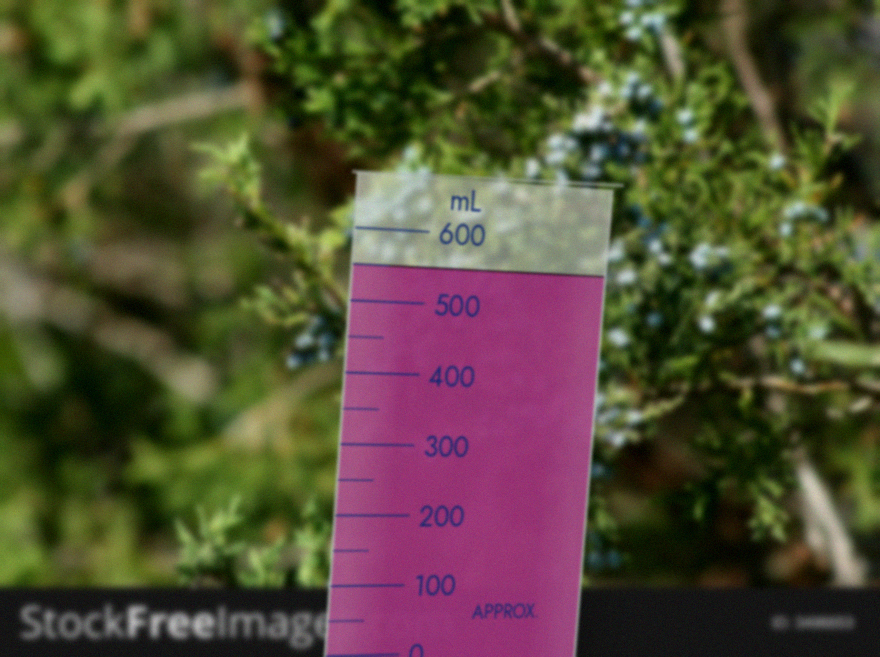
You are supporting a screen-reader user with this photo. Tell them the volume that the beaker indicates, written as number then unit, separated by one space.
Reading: 550 mL
